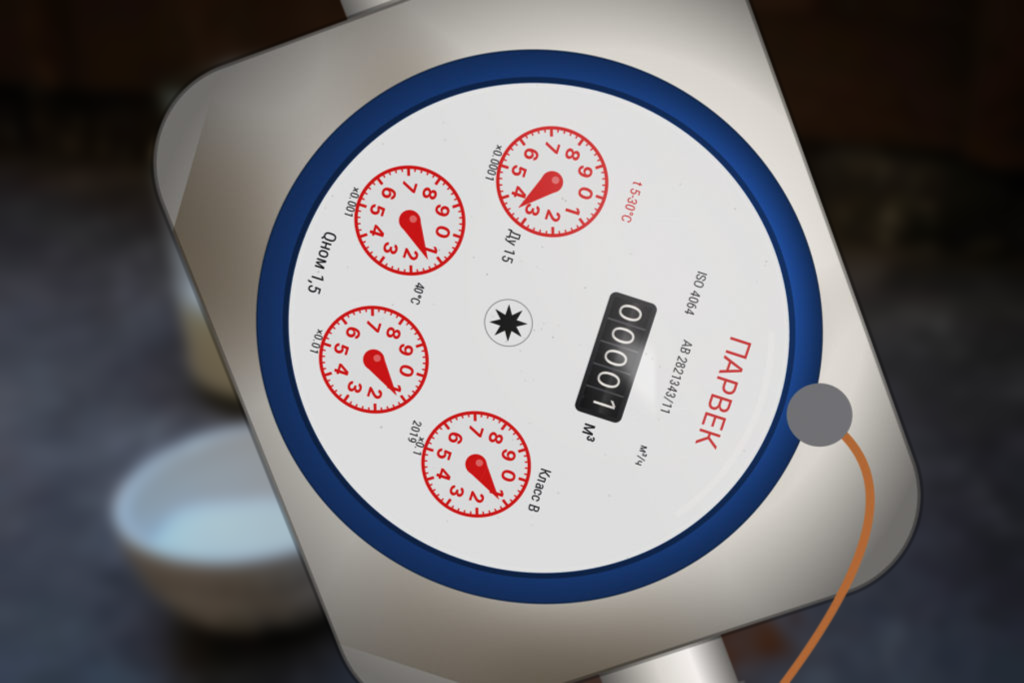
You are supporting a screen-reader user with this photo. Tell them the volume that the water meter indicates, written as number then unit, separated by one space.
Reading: 1.1113 m³
